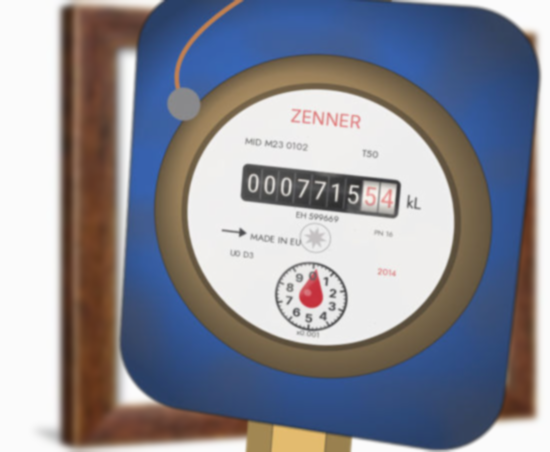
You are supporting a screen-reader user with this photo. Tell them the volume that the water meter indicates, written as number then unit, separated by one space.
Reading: 7715.540 kL
